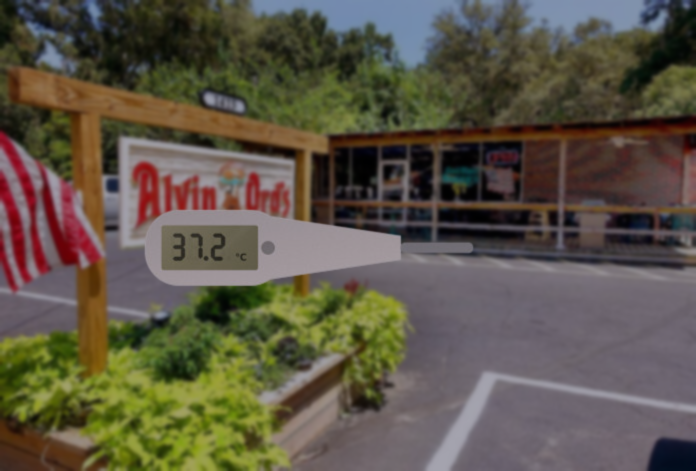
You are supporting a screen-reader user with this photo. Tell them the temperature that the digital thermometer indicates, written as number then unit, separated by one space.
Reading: 37.2 °C
